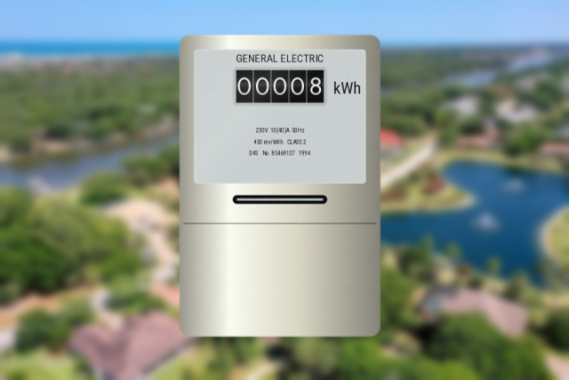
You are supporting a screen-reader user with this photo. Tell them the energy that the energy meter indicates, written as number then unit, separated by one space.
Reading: 8 kWh
